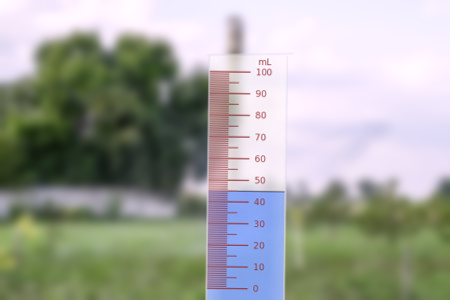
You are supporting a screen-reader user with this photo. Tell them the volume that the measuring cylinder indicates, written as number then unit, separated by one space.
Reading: 45 mL
